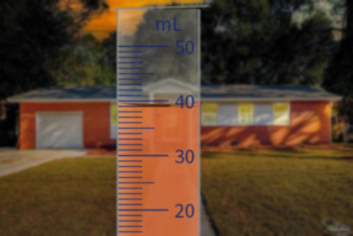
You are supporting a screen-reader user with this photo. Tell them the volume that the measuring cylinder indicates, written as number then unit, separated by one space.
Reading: 39 mL
